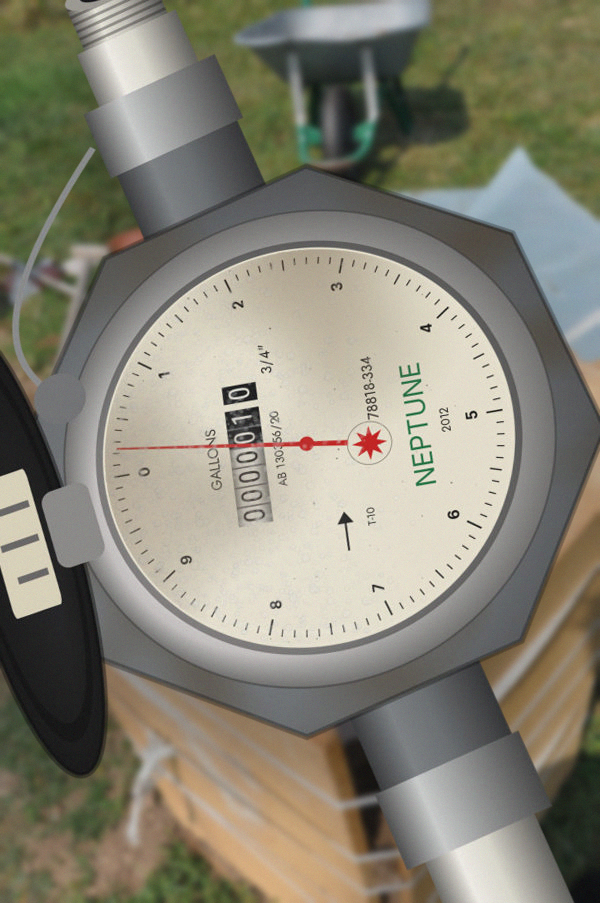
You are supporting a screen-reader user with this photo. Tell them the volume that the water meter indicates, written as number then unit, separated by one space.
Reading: 10.2 gal
